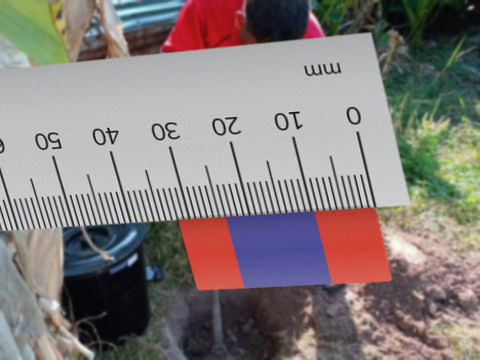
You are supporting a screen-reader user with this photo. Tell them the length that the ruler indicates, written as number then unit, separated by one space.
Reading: 32 mm
